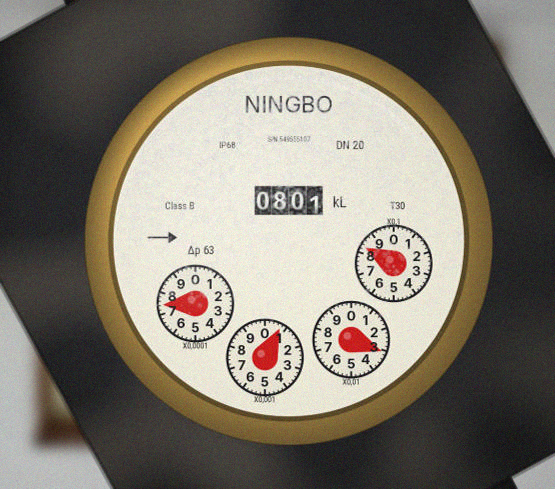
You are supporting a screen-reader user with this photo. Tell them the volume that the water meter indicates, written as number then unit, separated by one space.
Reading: 800.8307 kL
